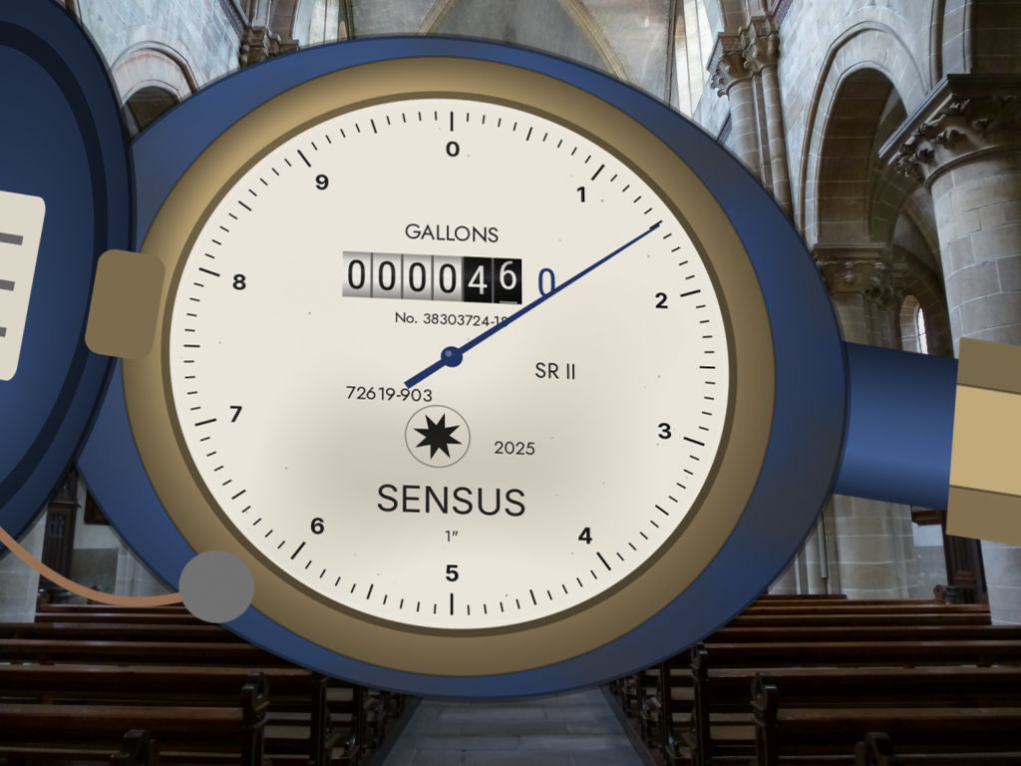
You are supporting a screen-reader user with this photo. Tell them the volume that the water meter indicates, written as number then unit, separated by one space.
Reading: 461.5 gal
